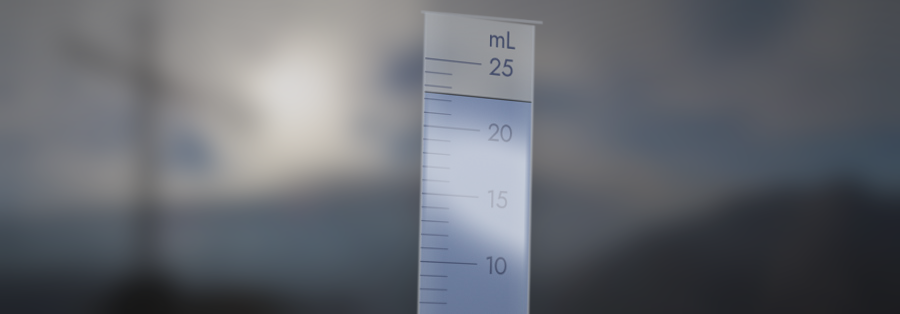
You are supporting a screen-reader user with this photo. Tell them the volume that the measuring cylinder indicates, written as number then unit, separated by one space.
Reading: 22.5 mL
